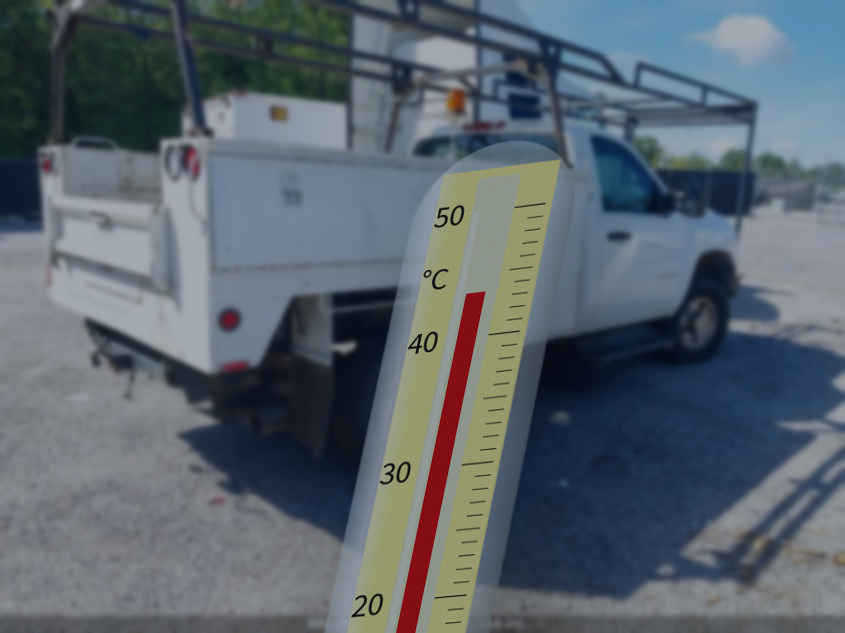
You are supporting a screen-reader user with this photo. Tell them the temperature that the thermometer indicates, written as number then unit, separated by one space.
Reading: 43.5 °C
